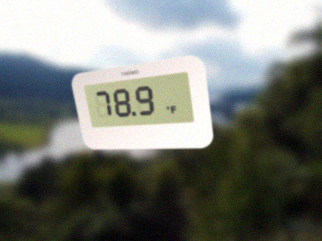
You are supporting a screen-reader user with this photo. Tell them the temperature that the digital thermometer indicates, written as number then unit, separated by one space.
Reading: 78.9 °F
